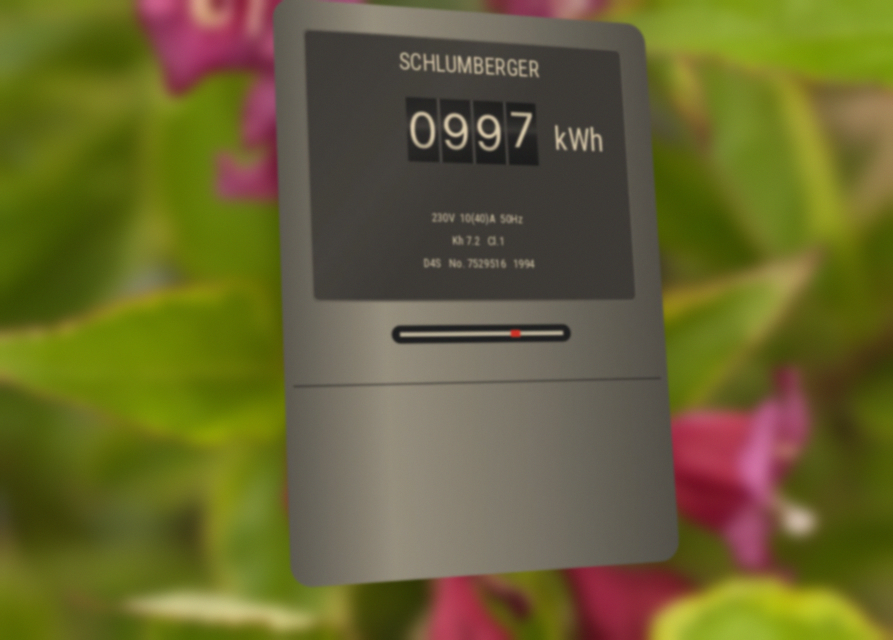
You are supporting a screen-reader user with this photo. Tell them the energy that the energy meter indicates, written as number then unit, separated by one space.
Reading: 997 kWh
